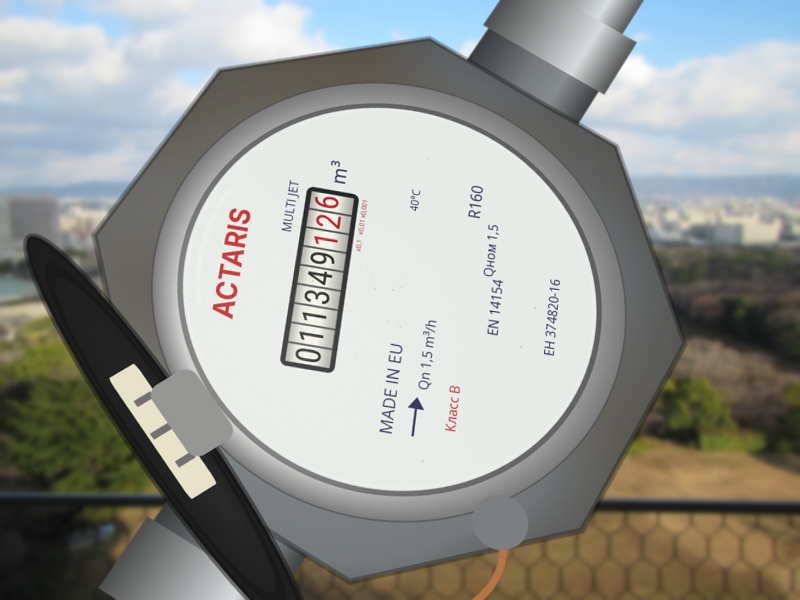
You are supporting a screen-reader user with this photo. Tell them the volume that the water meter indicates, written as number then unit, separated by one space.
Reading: 11349.126 m³
